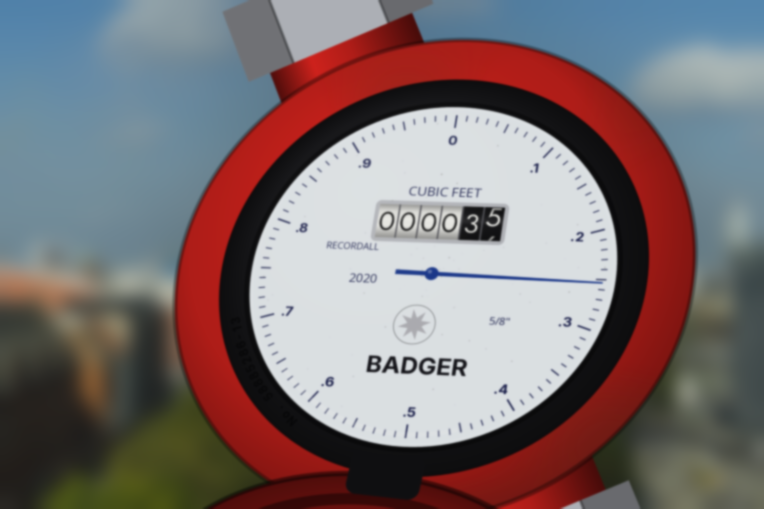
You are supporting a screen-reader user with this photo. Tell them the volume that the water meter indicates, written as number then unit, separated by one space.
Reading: 35.25 ft³
